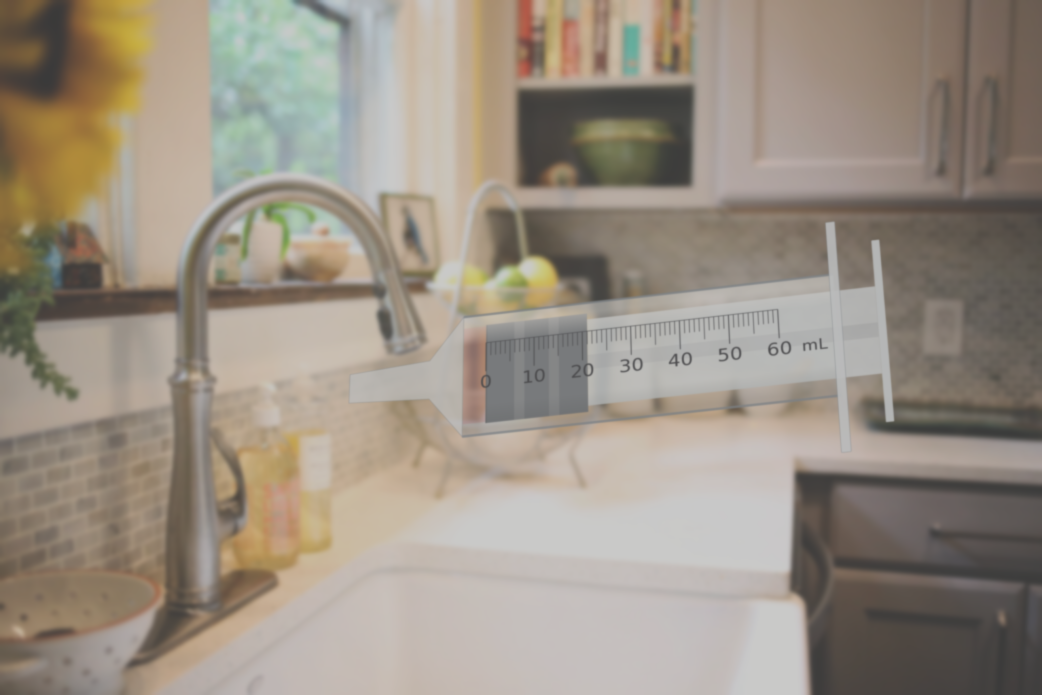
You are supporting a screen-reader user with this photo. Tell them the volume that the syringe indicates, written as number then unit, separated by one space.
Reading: 0 mL
